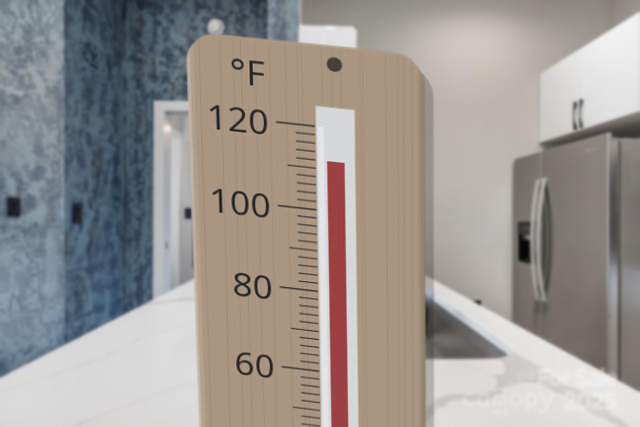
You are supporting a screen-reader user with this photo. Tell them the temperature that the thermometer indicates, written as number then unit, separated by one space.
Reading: 112 °F
